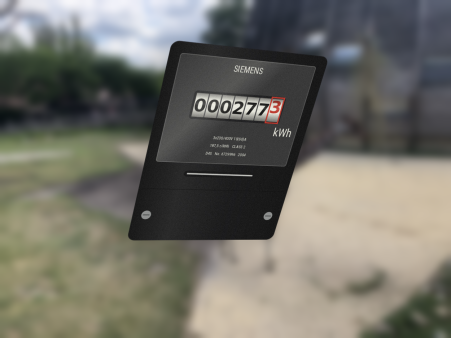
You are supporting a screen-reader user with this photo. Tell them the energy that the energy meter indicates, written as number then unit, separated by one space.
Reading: 277.3 kWh
